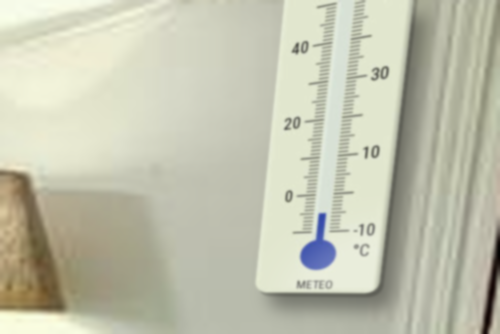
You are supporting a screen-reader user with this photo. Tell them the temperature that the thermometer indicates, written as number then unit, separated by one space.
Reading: -5 °C
